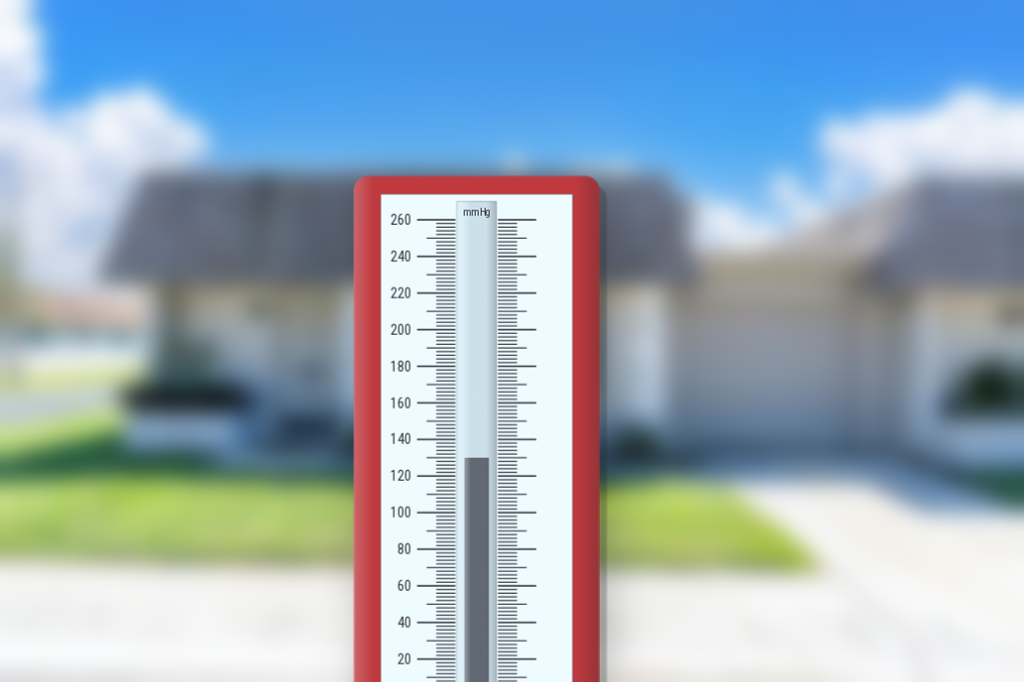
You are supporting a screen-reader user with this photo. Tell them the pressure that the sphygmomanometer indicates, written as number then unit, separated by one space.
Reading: 130 mmHg
